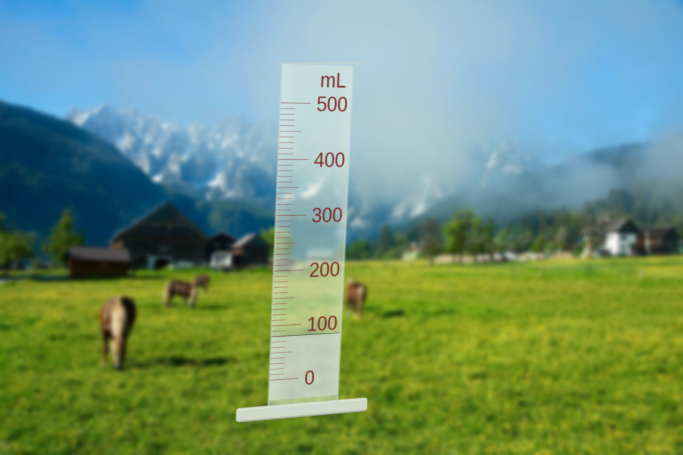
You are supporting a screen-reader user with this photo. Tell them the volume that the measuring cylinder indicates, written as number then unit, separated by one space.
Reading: 80 mL
